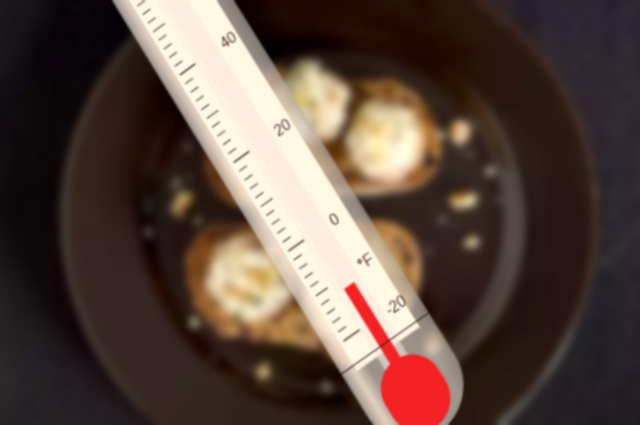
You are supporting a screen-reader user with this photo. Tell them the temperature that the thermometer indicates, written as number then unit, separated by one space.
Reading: -12 °F
